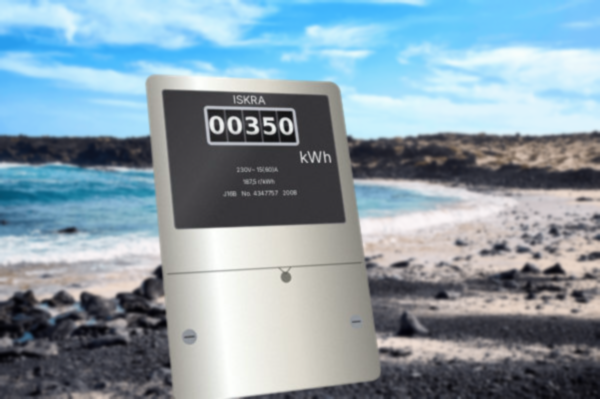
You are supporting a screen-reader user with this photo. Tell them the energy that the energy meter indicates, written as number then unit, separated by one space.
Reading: 350 kWh
